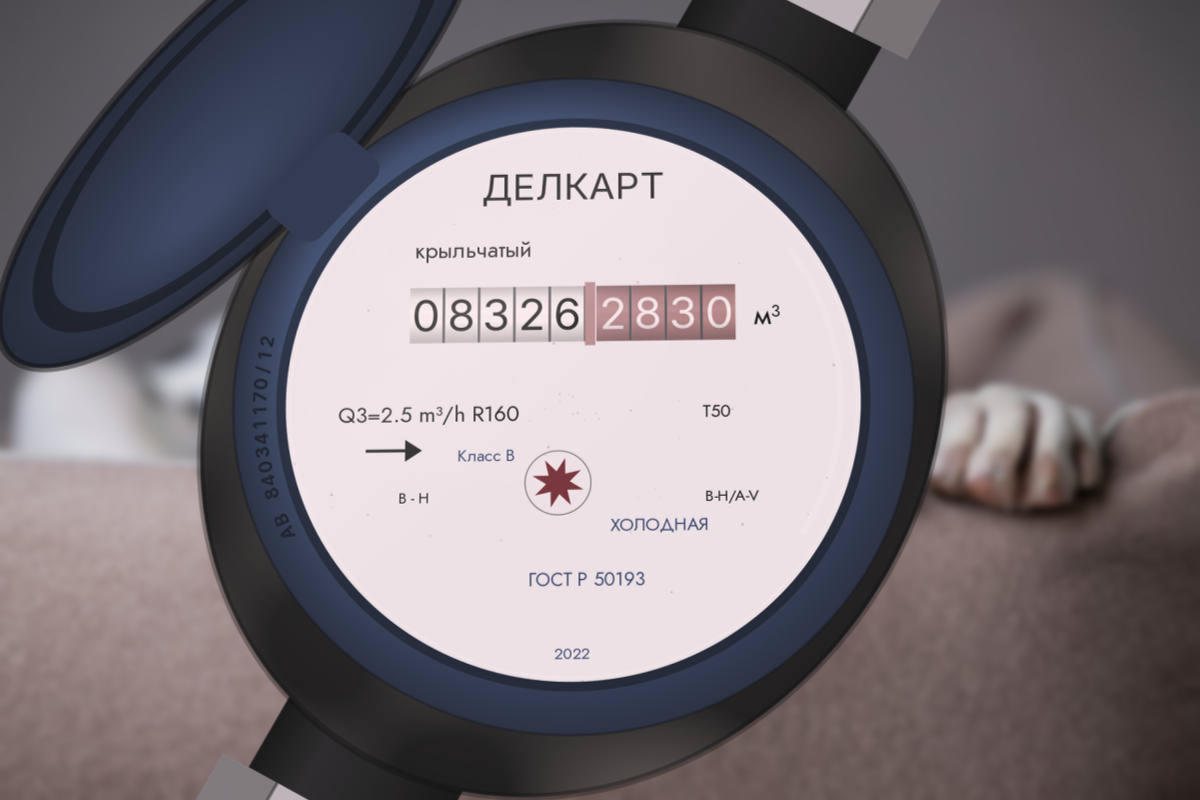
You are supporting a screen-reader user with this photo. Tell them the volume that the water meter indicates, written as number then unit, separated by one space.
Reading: 8326.2830 m³
